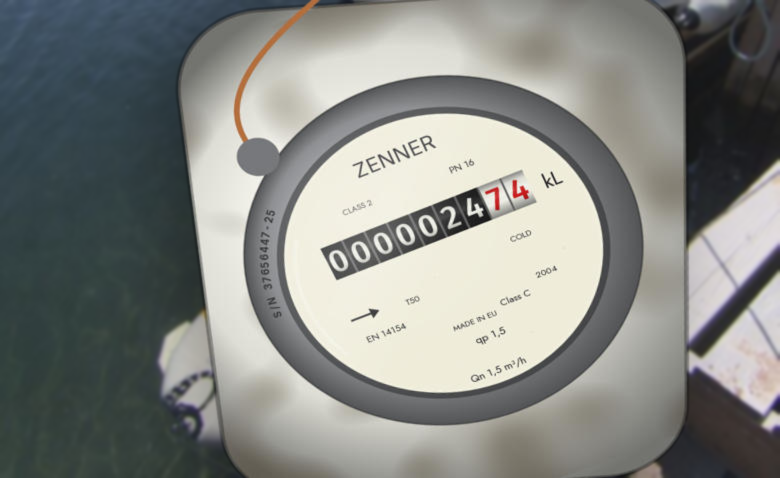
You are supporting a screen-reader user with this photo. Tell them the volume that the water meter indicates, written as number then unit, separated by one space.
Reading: 24.74 kL
